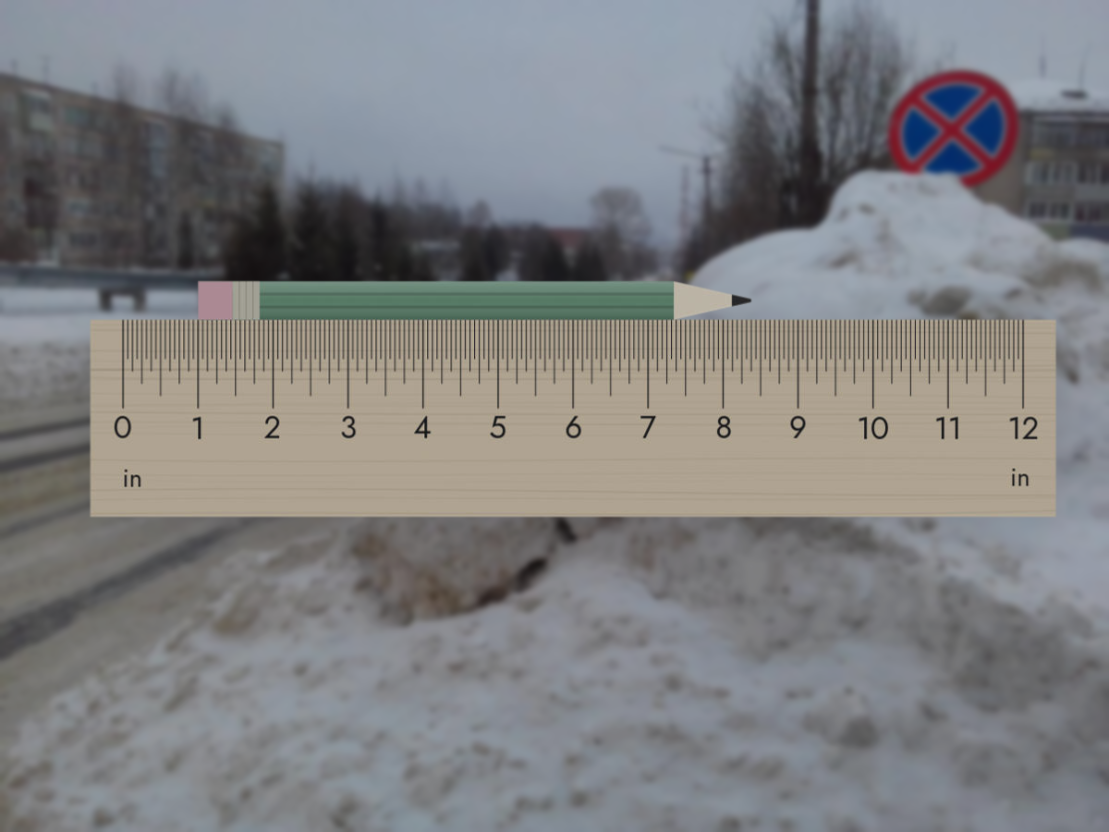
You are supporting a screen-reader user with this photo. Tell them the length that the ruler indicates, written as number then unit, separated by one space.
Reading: 7.375 in
